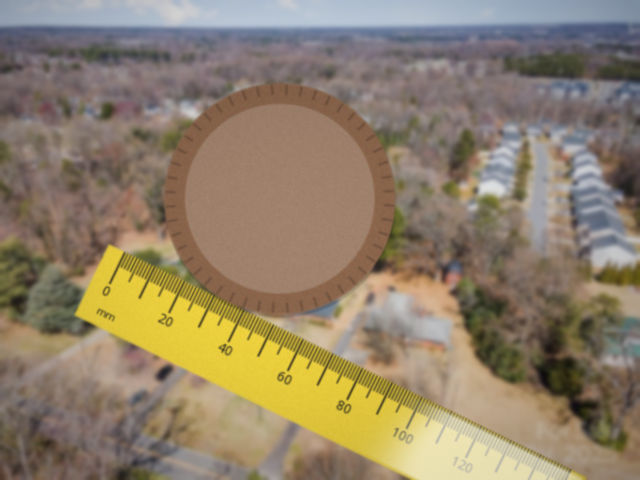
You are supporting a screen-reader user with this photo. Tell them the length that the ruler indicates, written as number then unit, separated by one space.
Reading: 70 mm
